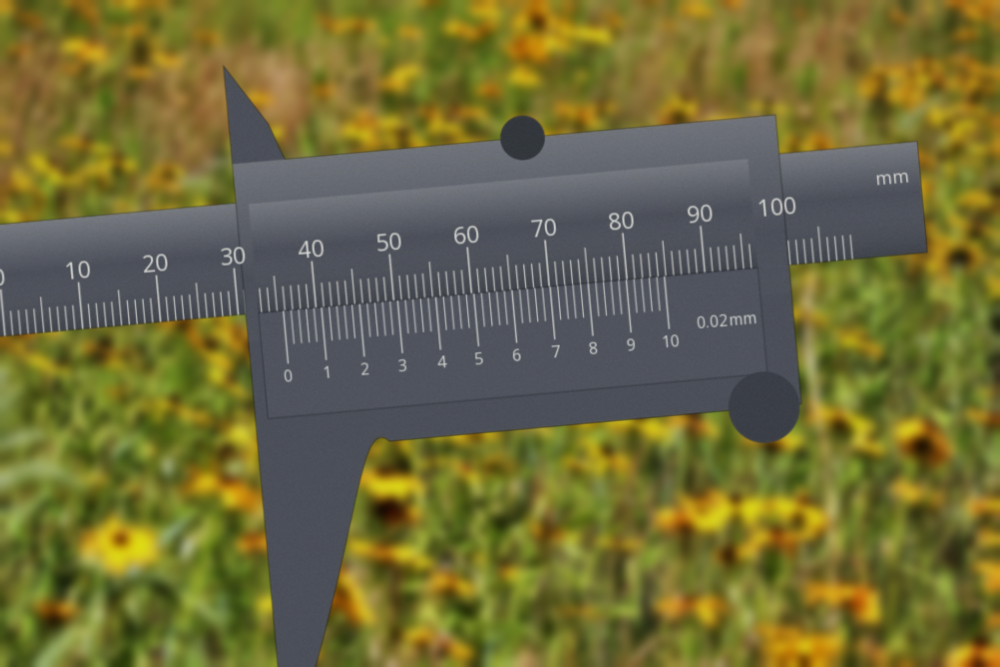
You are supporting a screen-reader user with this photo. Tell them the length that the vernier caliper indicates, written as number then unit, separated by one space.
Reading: 35.8 mm
